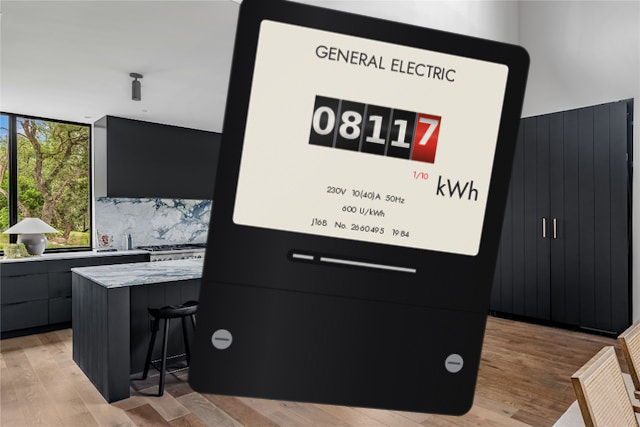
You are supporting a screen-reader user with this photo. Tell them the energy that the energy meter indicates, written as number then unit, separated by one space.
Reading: 811.7 kWh
